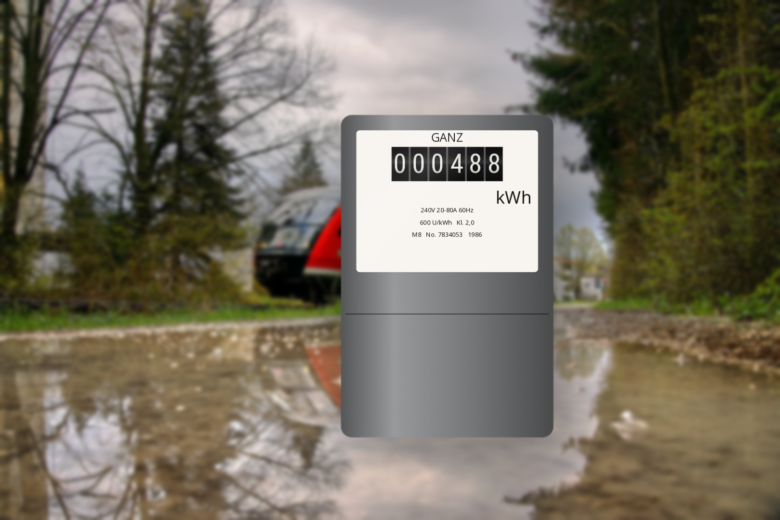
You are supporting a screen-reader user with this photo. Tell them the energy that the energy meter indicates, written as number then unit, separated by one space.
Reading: 488 kWh
